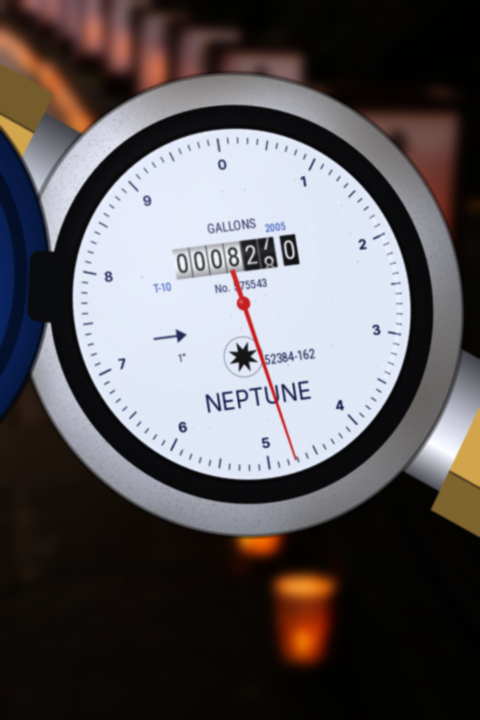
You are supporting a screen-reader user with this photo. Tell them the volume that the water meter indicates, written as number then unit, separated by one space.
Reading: 8274.7 gal
